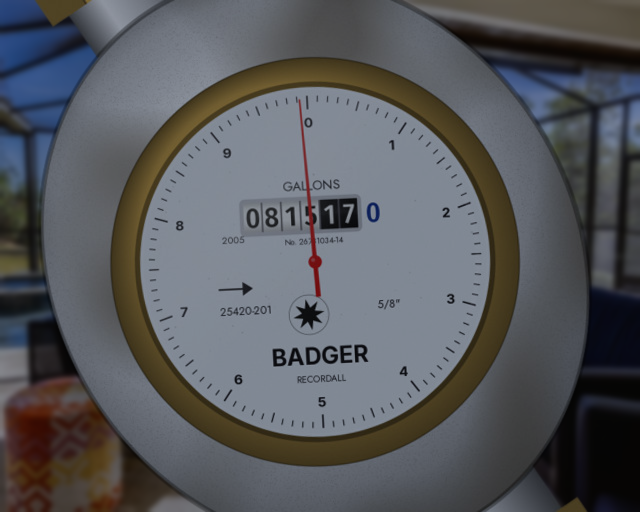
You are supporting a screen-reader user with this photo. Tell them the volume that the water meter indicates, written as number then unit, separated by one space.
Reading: 815169.9 gal
